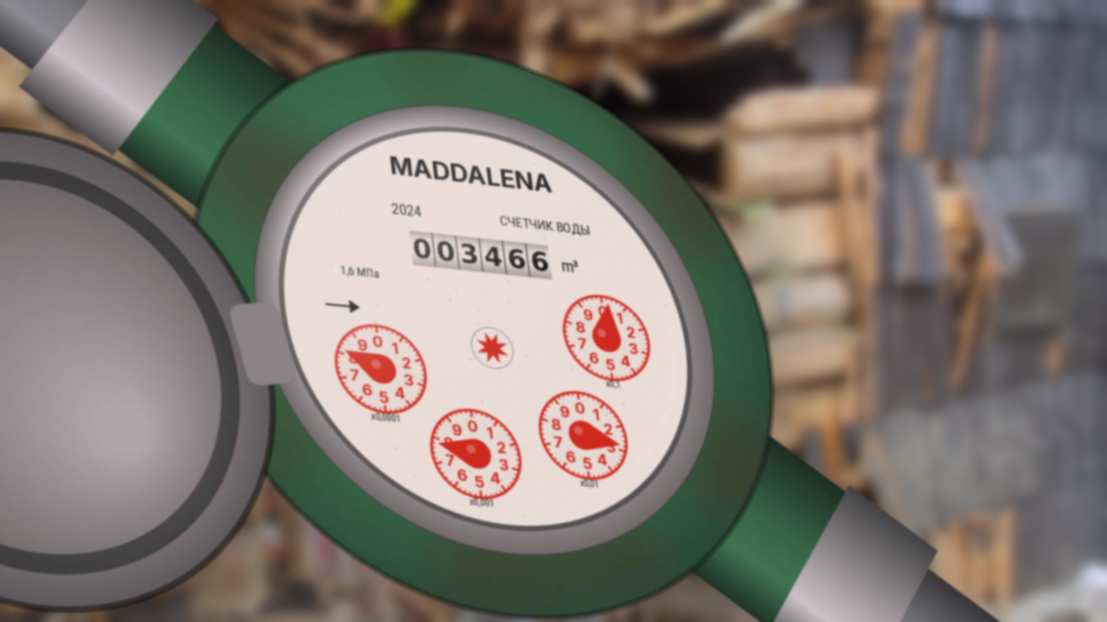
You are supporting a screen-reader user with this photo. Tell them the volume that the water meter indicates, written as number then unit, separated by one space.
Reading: 3466.0278 m³
